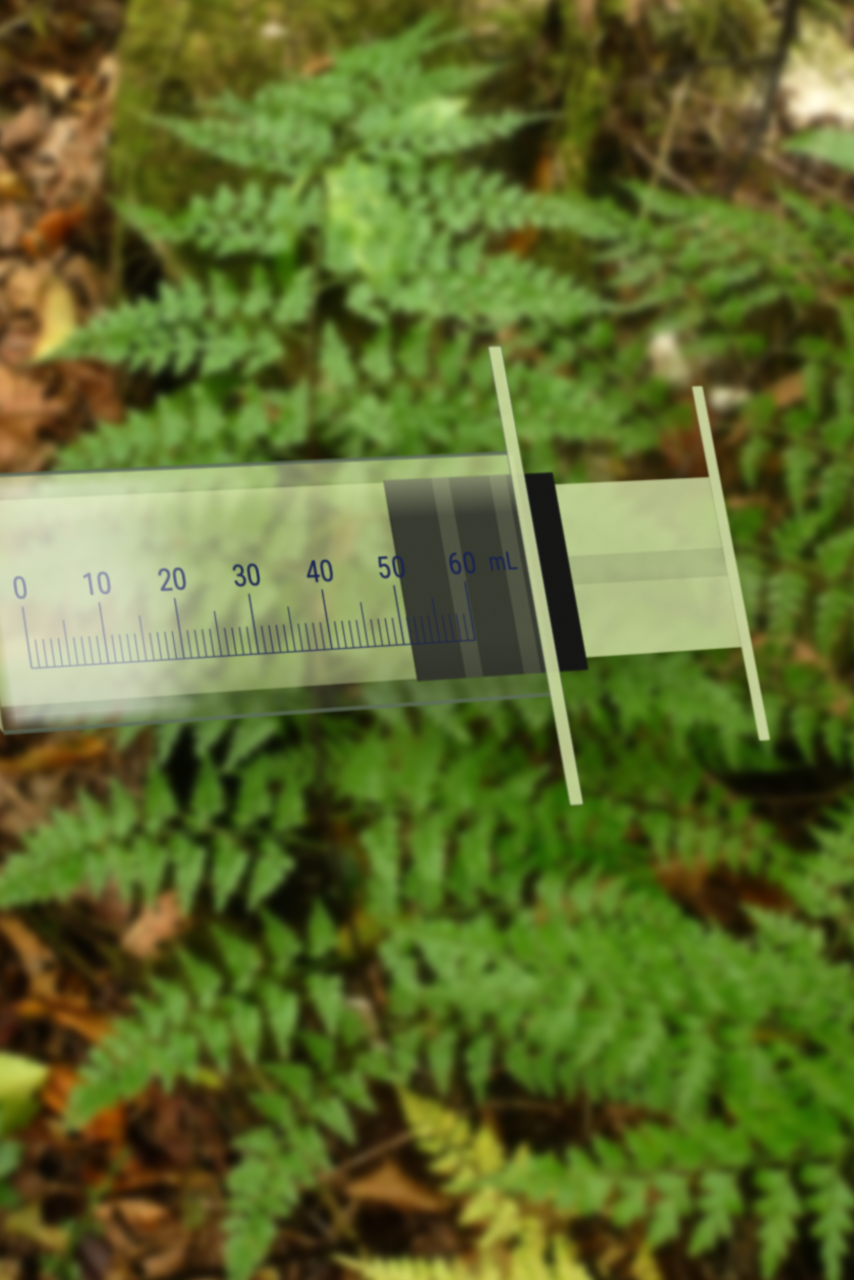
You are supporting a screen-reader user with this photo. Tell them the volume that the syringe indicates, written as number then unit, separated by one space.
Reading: 51 mL
